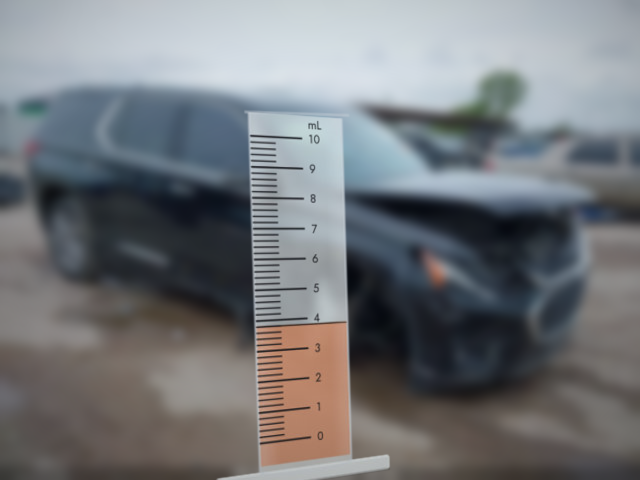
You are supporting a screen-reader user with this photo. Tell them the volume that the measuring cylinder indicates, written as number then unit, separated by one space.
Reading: 3.8 mL
